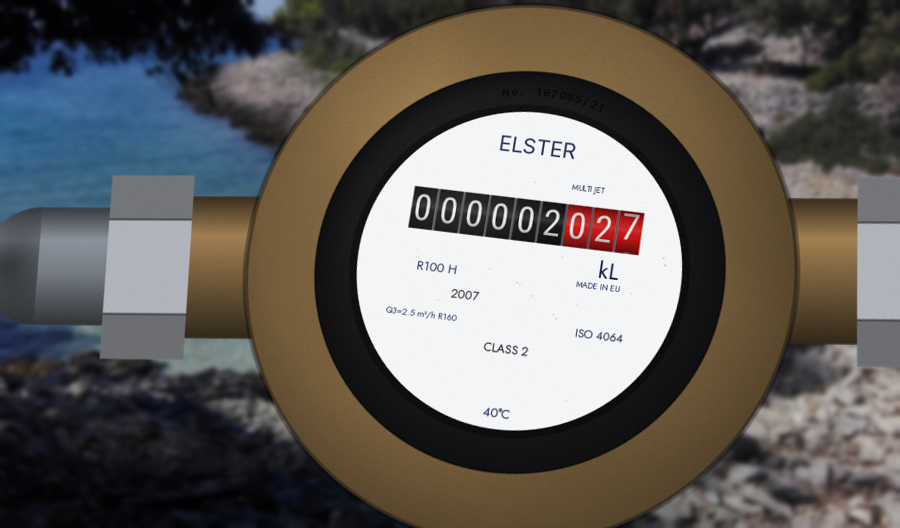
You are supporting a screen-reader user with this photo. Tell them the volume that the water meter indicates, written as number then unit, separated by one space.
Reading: 2.027 kL
